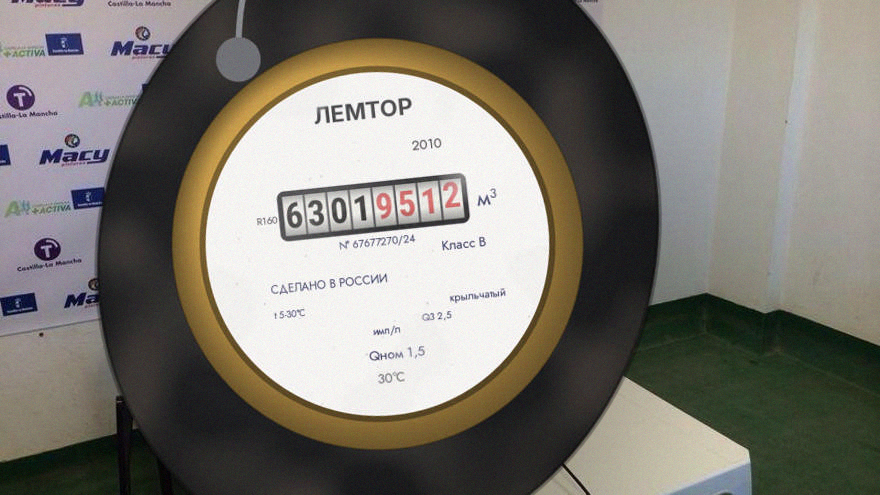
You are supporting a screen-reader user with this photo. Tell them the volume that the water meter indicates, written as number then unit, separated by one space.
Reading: 6301.9512 m³
